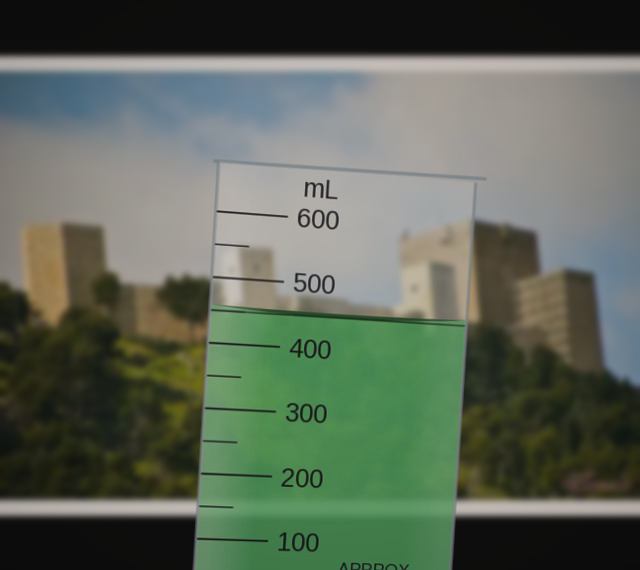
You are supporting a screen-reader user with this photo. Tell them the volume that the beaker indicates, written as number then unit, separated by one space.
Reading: 450 mL
